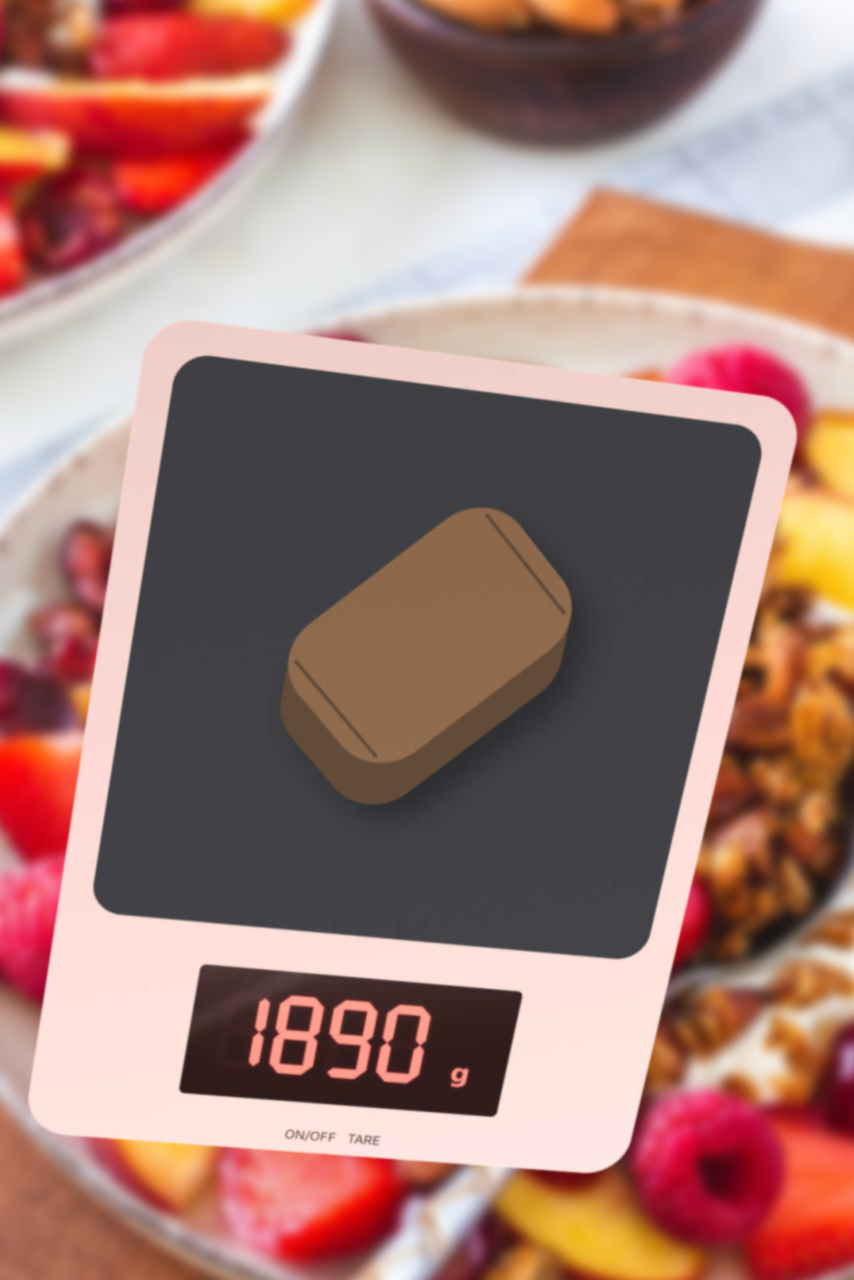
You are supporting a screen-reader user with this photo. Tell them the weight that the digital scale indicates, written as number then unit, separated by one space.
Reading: 1890 g
